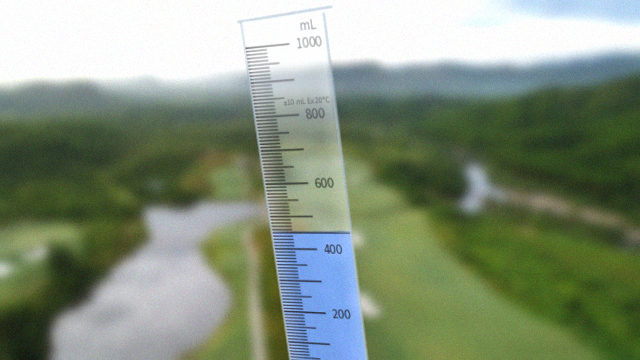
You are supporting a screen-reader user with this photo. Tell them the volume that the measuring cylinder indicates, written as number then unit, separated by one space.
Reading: 450 mL
